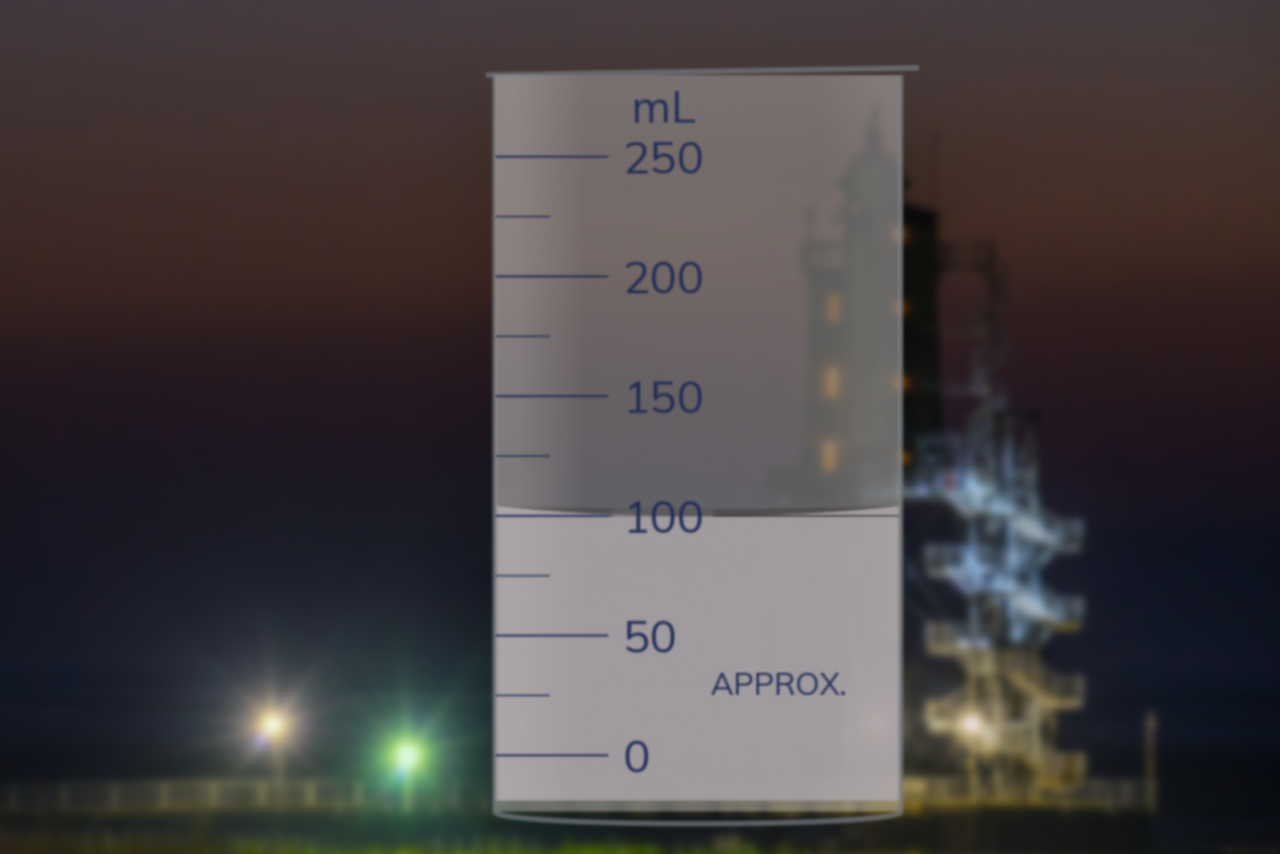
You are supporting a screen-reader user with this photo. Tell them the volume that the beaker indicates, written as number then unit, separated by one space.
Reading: 100 mL
